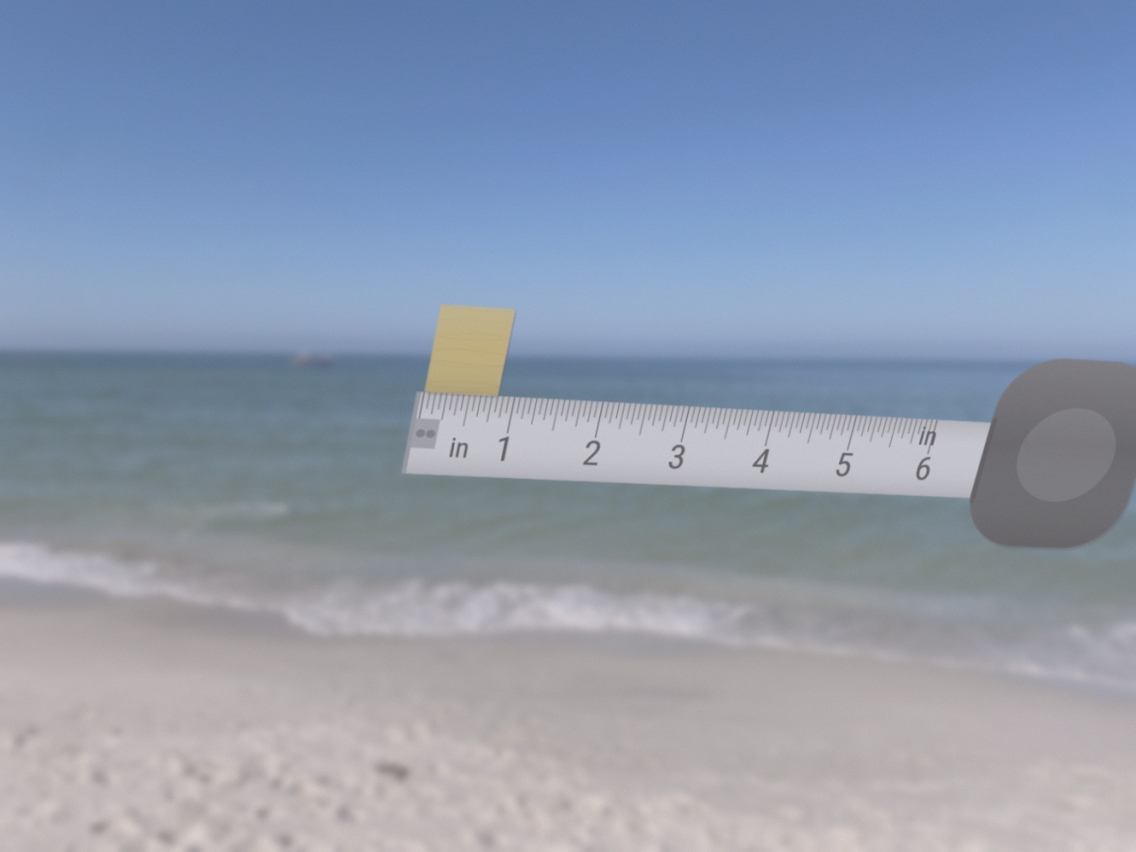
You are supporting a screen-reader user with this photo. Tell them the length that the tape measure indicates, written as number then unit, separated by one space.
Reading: 0.8125 in
